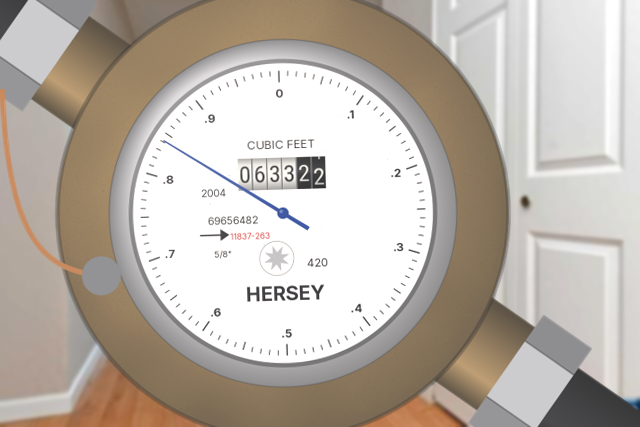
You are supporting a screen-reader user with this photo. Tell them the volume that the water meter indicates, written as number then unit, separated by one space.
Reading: 63321.84 ft³
